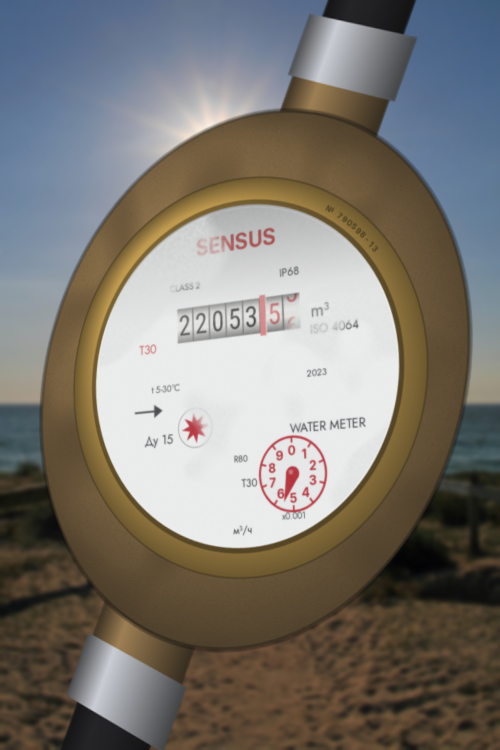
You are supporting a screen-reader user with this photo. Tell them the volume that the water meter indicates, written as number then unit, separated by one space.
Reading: 22053.555 m³
